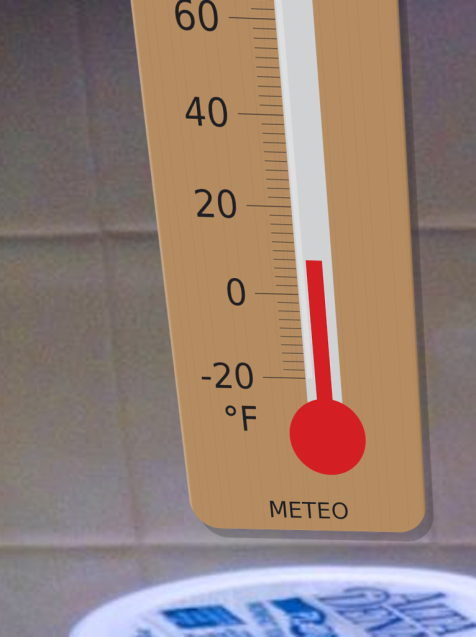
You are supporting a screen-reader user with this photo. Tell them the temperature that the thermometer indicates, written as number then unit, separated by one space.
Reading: 8 °F
